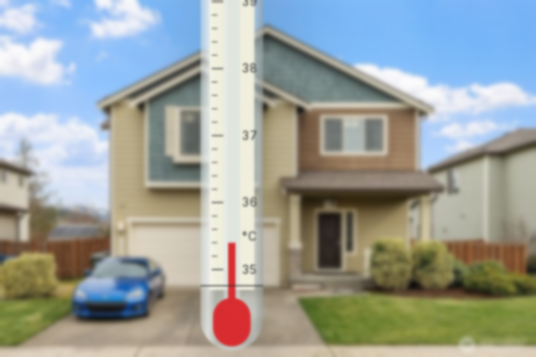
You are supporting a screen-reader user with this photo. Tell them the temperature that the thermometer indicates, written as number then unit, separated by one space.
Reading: 35.4 °C
